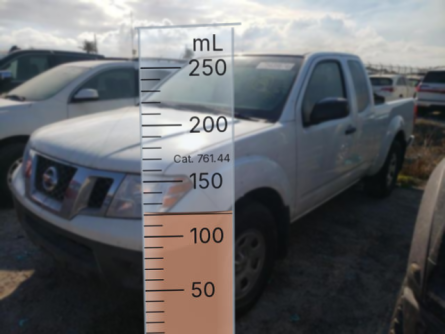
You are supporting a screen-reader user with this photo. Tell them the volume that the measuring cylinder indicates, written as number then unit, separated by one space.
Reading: 120 mL
